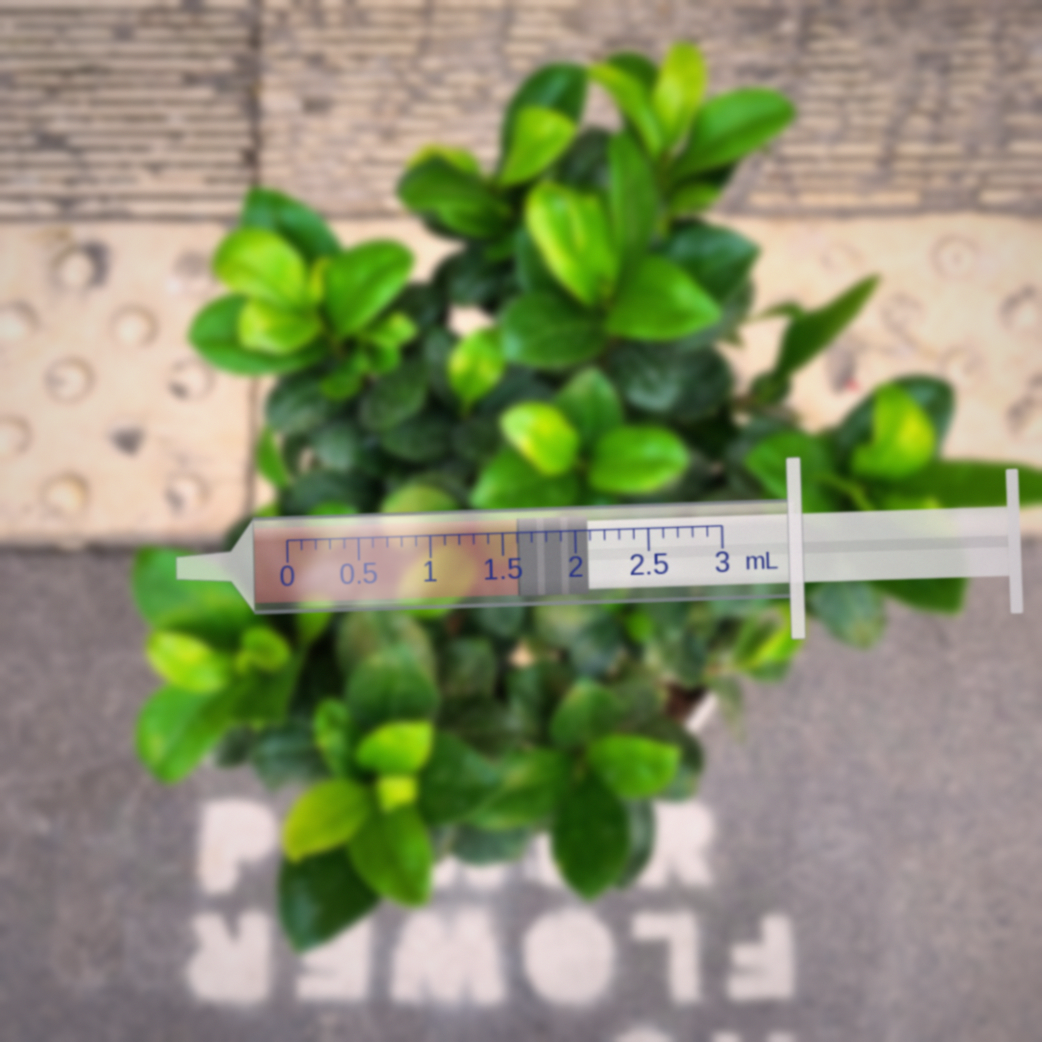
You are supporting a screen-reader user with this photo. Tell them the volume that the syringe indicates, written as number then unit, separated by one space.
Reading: 1.6 mL
